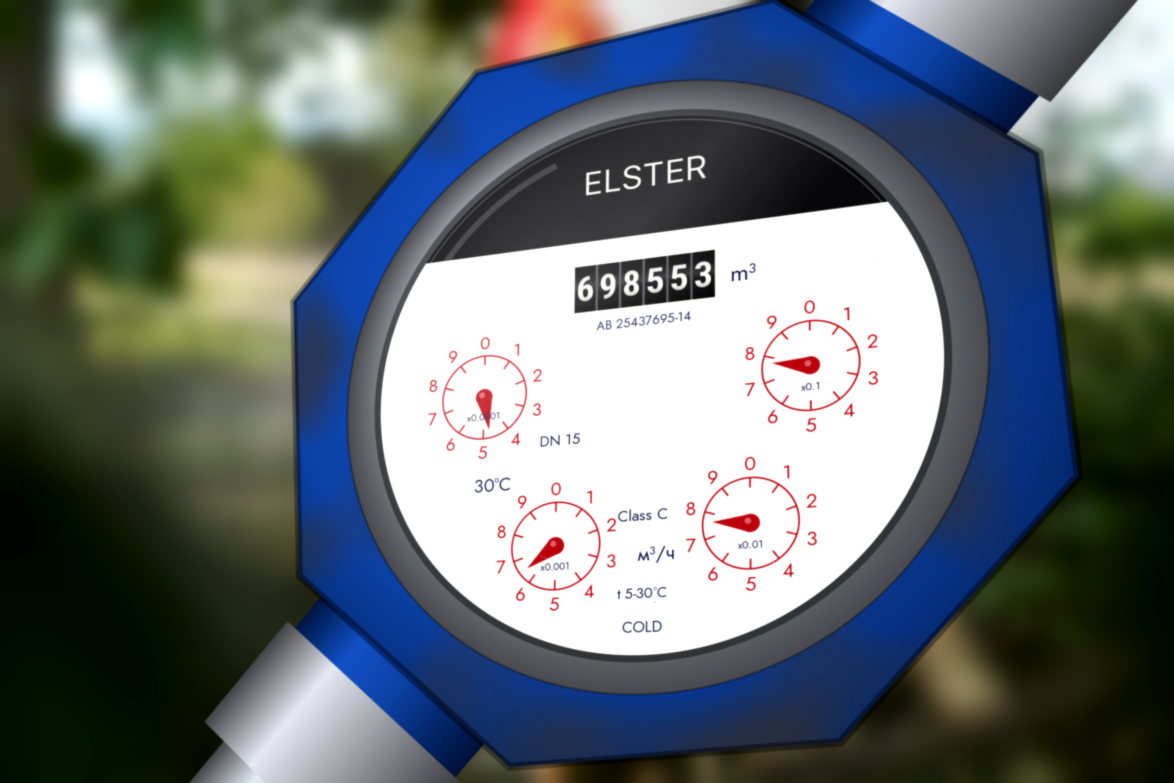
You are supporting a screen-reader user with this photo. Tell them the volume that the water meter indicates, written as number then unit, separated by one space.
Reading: 698553.7764 m³
